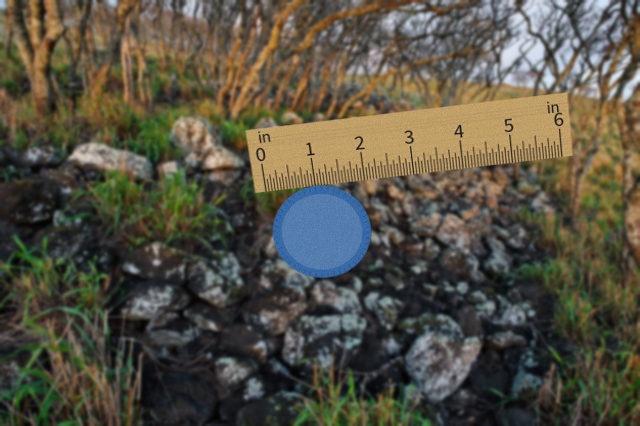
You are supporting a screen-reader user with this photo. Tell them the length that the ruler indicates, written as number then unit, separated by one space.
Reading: 2 in
